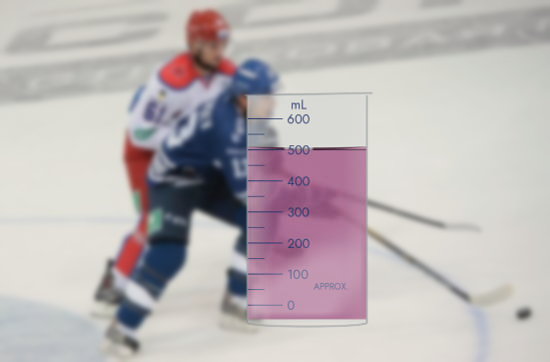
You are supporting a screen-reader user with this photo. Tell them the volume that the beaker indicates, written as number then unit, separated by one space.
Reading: 500 mL
